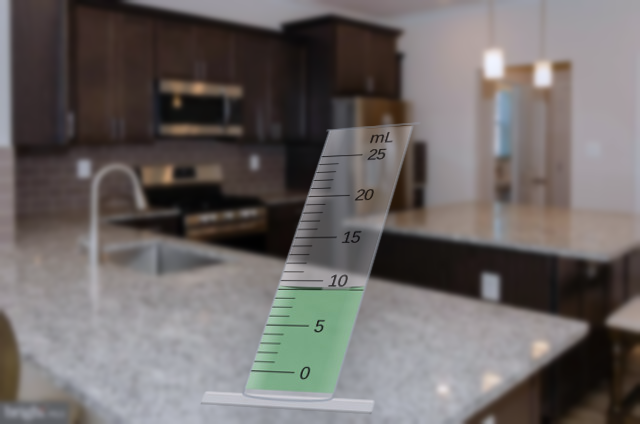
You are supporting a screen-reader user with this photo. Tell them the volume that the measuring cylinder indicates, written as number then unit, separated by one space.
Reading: 9 mL
